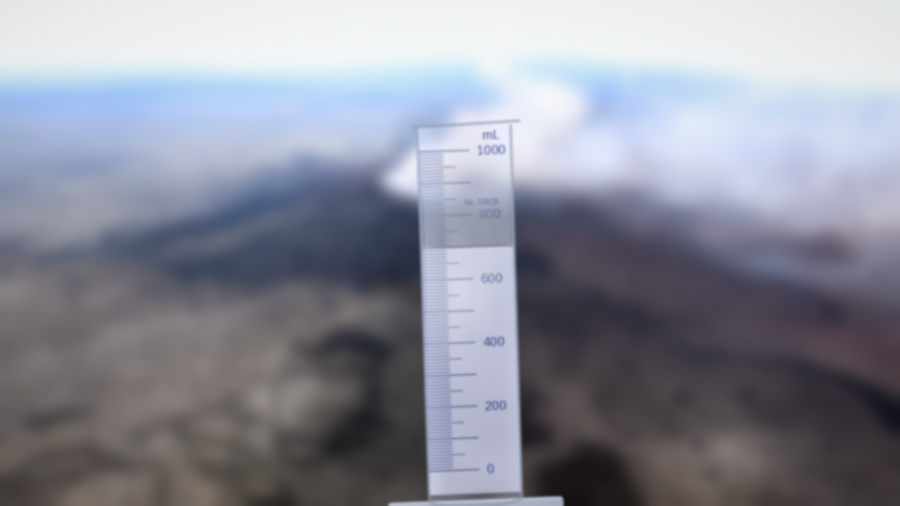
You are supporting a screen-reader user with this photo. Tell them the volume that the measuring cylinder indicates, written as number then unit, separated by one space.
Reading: 700 mL
